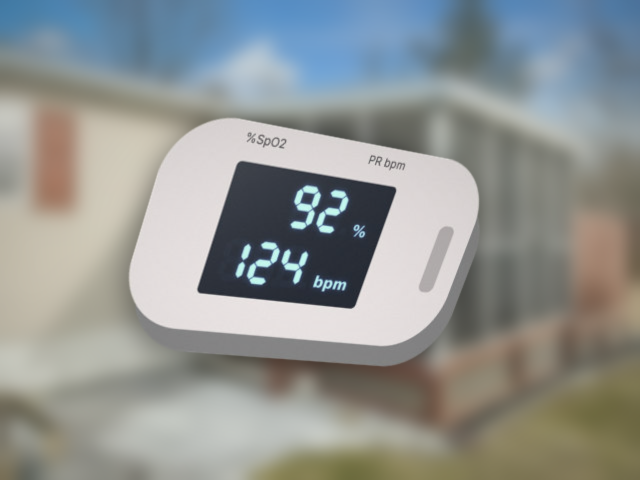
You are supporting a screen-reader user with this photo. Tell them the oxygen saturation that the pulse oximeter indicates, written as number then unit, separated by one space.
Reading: 92 %
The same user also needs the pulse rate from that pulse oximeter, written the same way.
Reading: 124 bpm
